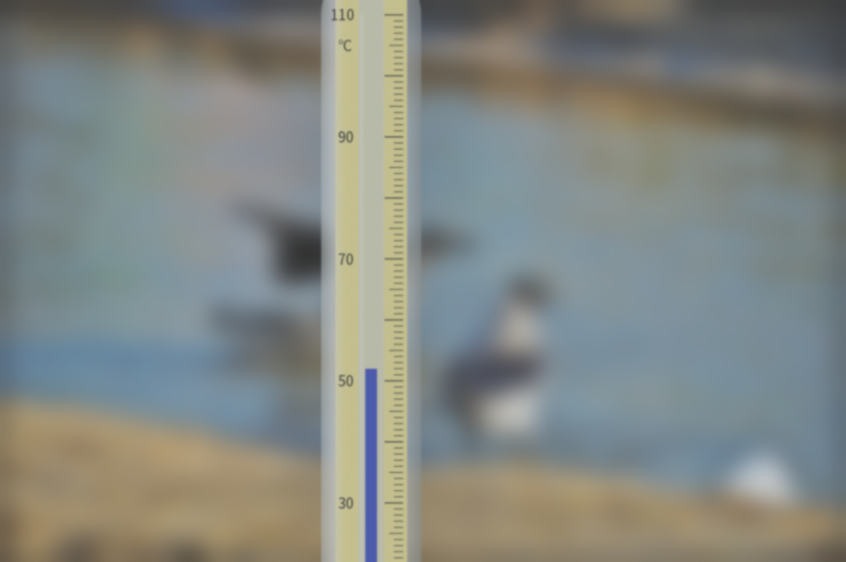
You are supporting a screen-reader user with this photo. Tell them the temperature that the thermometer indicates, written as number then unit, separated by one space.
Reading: 52 °C
